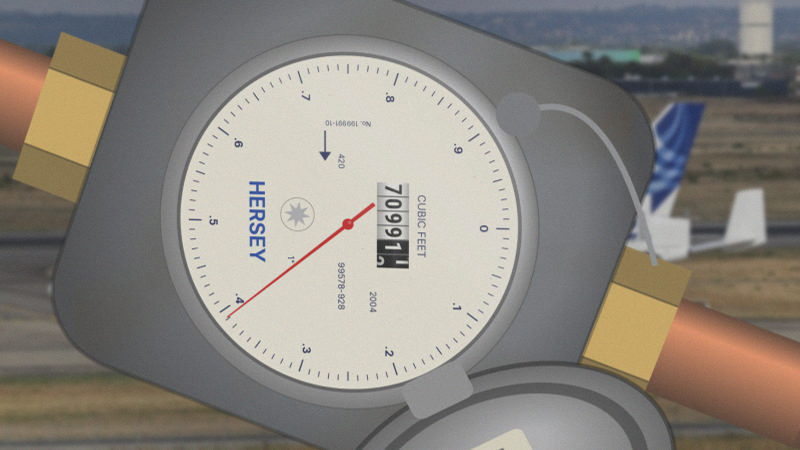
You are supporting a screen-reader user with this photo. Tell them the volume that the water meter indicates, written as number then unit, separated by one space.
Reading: 709911.39 ft³
